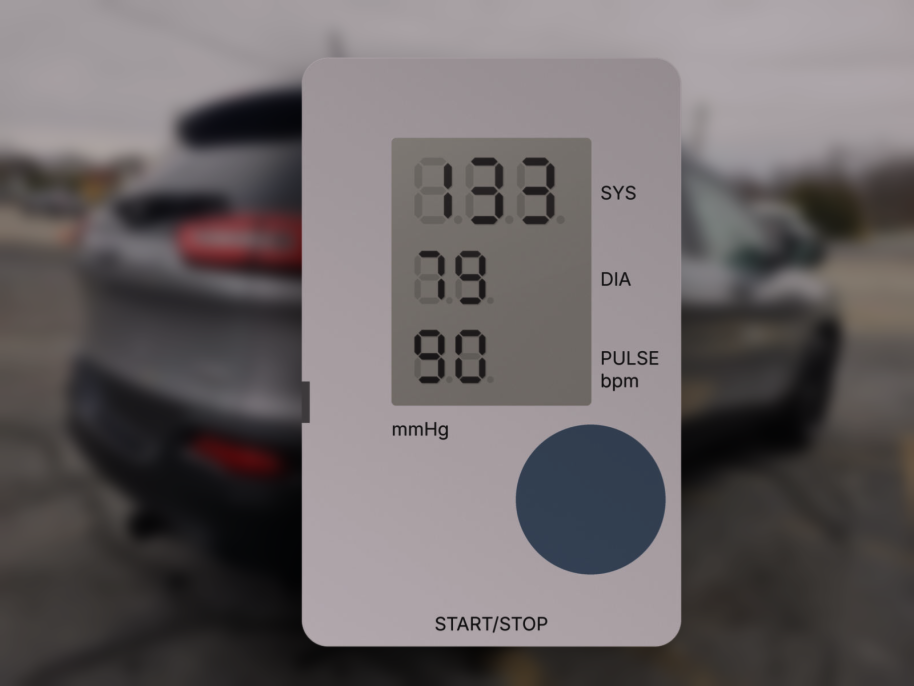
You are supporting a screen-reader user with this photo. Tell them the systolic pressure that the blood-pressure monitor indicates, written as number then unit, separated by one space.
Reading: 133 mmHg
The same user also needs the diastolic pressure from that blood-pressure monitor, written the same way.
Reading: 79 mmHg
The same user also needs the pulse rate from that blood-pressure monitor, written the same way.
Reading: 90 bpm
